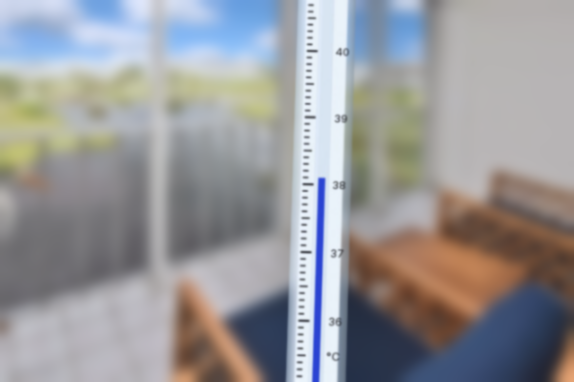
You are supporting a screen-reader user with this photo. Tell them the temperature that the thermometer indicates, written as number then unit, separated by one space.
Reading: 38.1 °C
